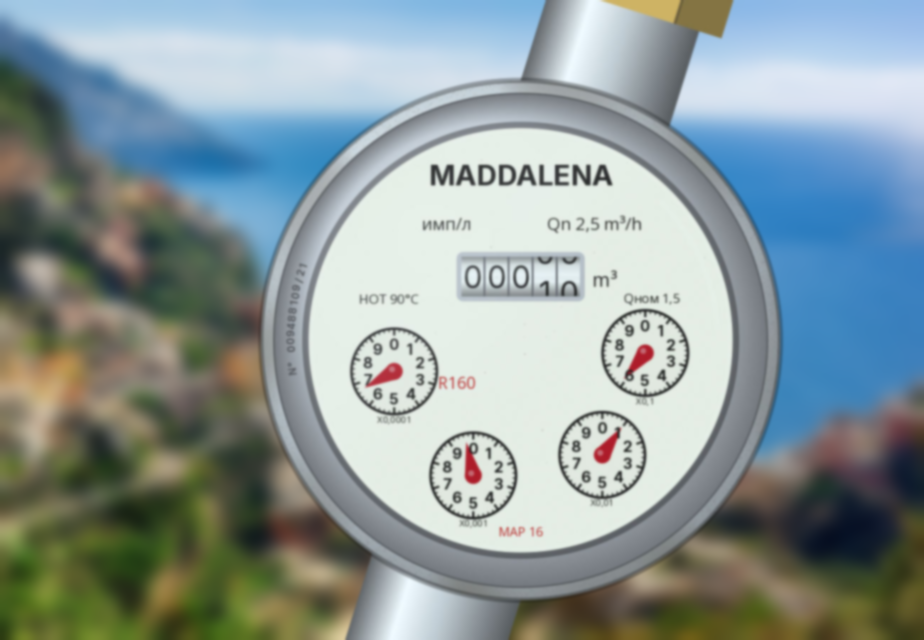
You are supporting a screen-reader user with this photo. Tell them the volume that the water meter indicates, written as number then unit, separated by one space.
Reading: 9.6096 m³
